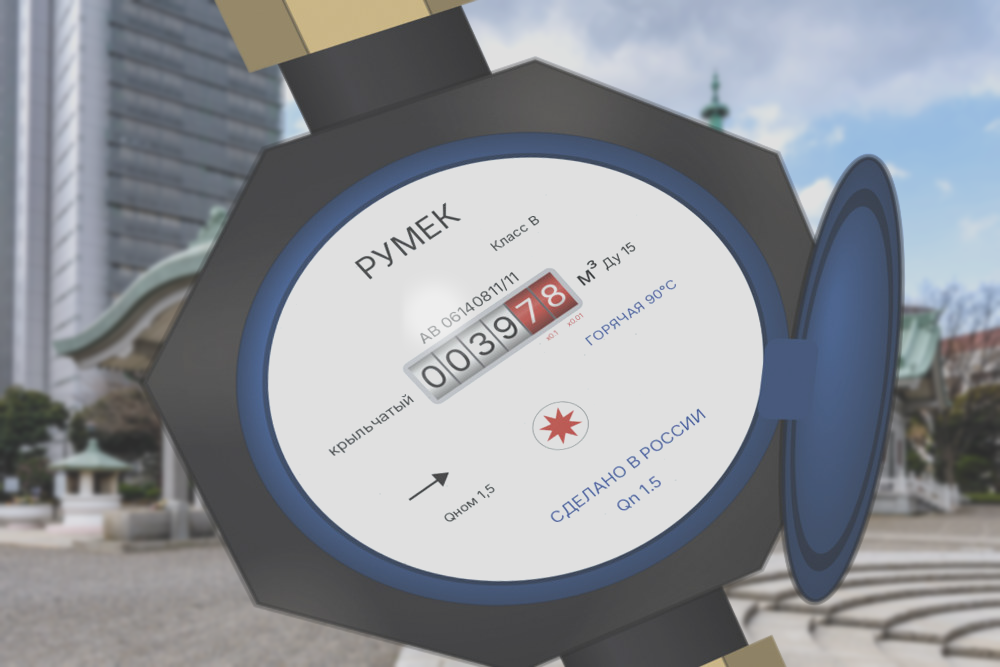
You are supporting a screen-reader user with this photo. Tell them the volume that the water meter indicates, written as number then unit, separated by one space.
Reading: 39.78 m³
